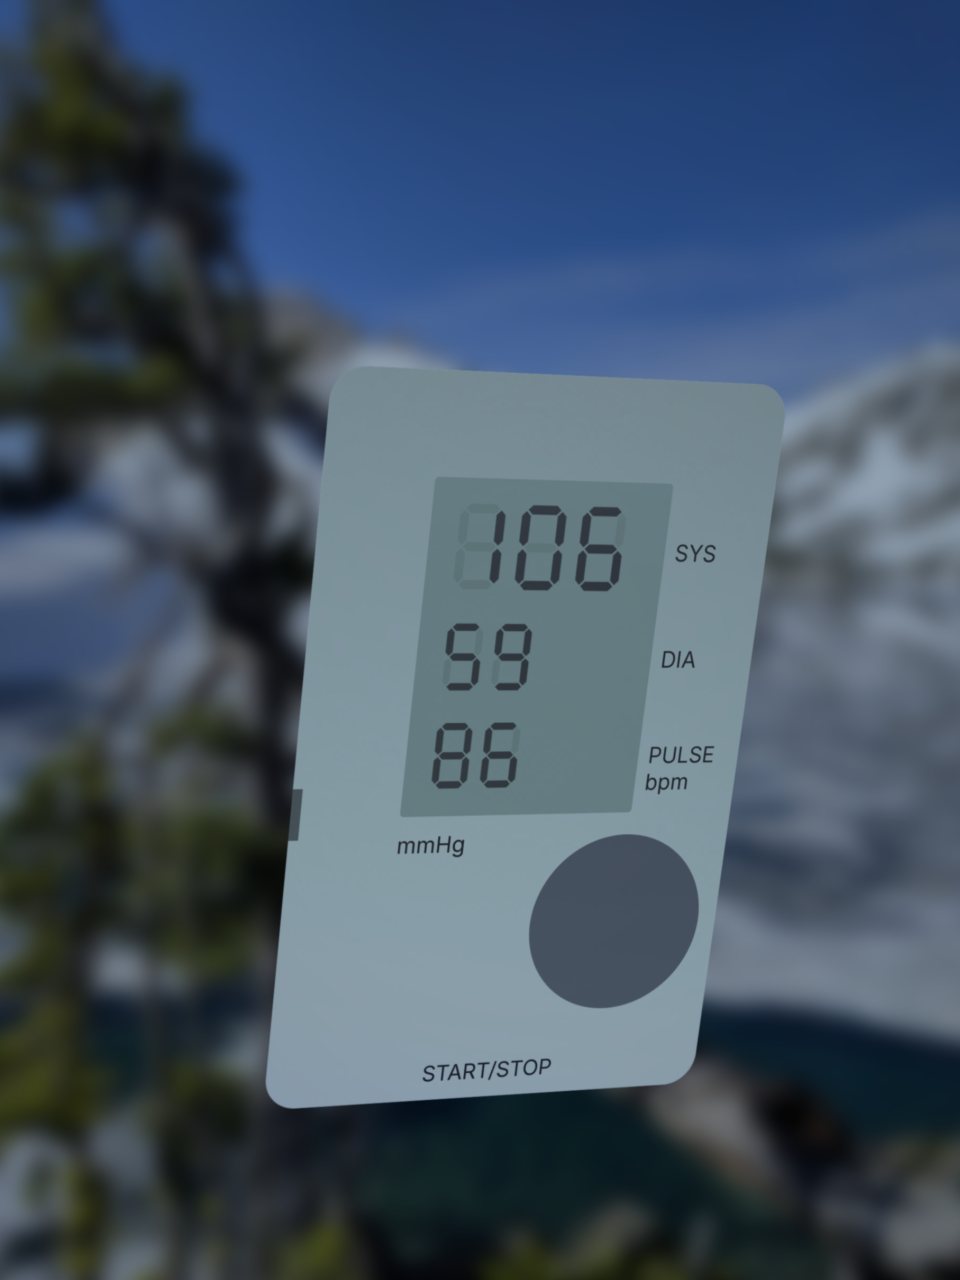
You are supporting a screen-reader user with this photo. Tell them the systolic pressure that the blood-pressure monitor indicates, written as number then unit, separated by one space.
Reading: 106 mmHg
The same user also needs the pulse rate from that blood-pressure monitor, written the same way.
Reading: 86 bpm
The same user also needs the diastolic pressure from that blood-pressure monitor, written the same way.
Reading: 59 mmHg
